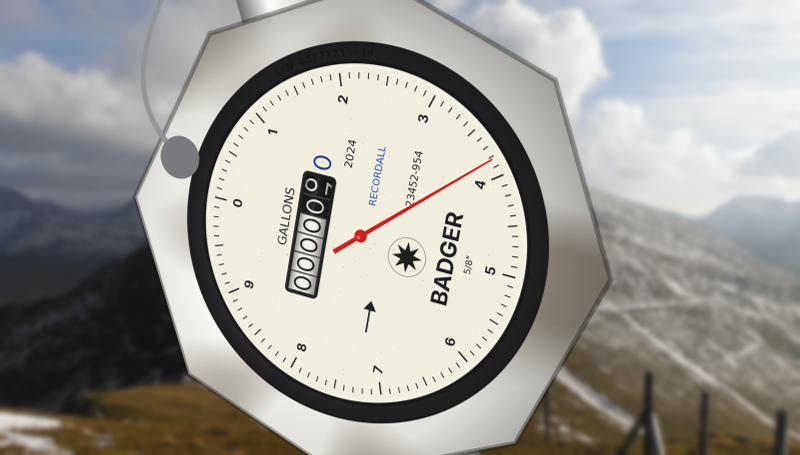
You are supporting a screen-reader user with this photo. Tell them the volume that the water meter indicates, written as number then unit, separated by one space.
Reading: 63.8 gal
